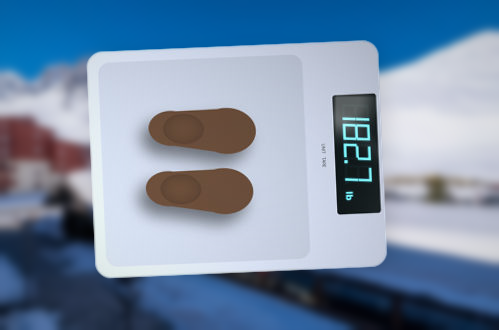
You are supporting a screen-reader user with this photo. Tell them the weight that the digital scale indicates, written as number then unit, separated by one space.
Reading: 182.7 lb
